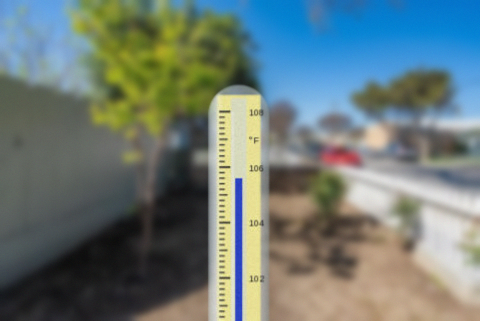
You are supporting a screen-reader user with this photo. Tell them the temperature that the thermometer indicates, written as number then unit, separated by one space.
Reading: 105.6 °F
